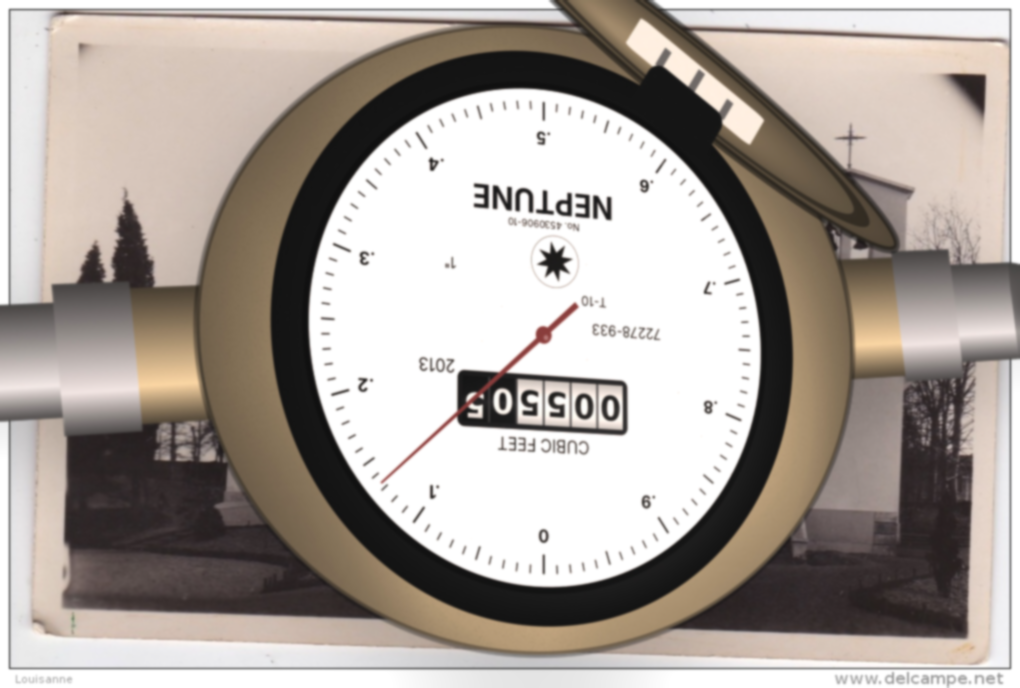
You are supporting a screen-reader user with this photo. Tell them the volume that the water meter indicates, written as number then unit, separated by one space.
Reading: 5505.13 ft³
